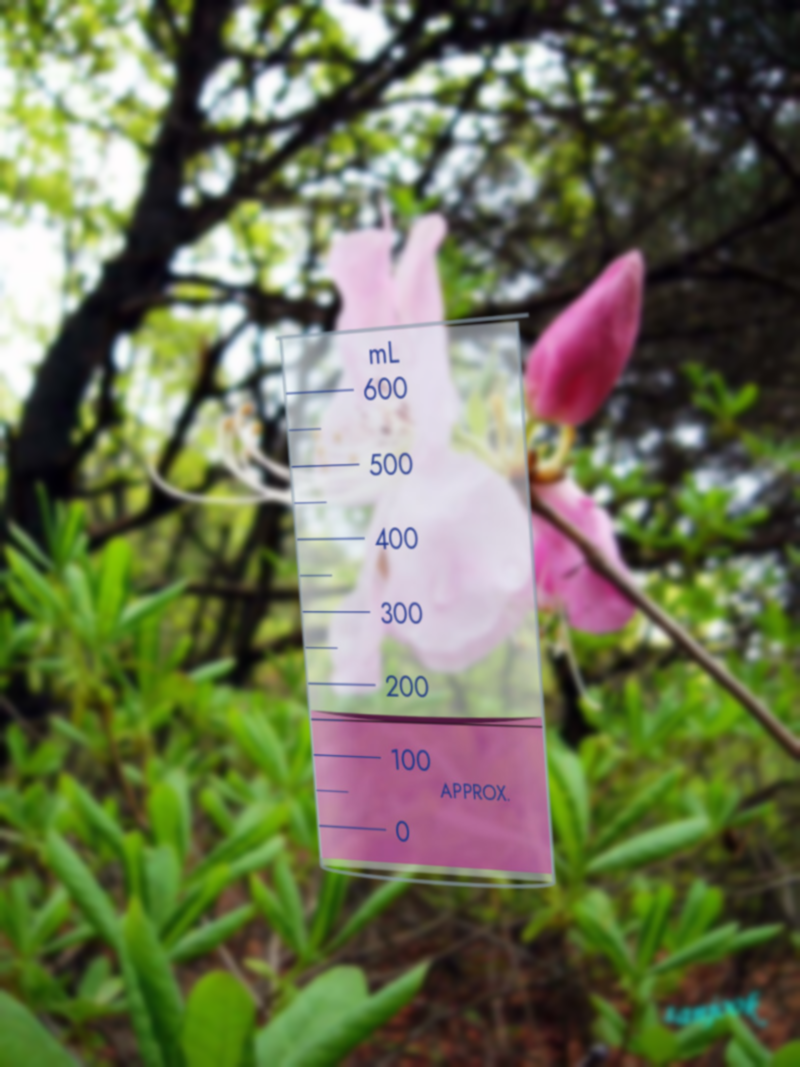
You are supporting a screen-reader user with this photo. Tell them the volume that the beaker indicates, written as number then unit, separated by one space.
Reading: 150 mL
